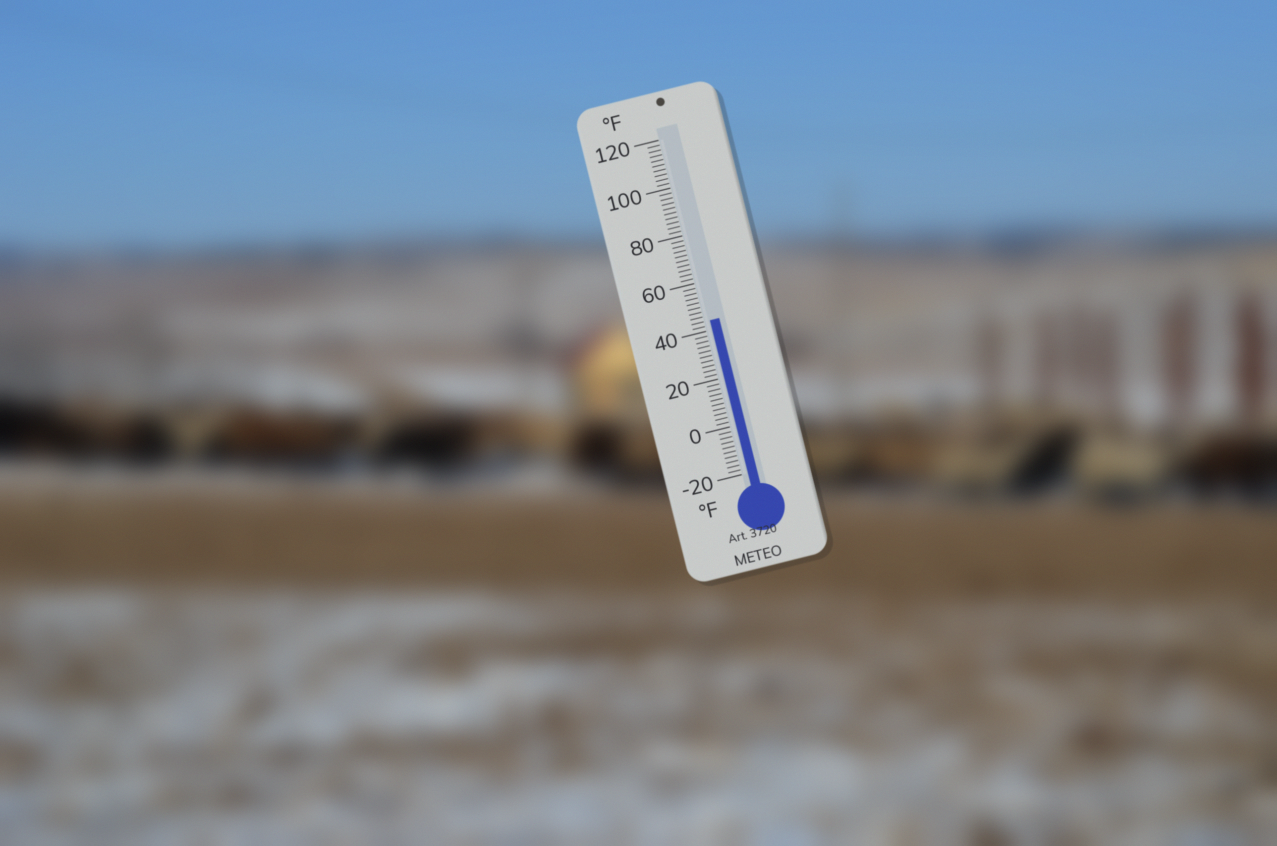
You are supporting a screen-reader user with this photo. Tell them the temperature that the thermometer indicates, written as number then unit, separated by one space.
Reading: 44 °F
